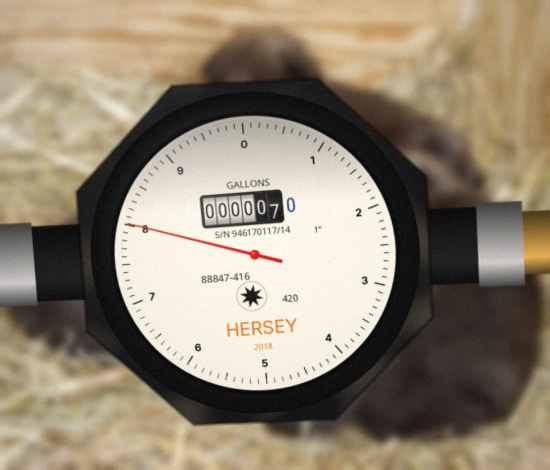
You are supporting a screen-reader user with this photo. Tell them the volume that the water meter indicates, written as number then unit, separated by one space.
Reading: 68.0 gal
